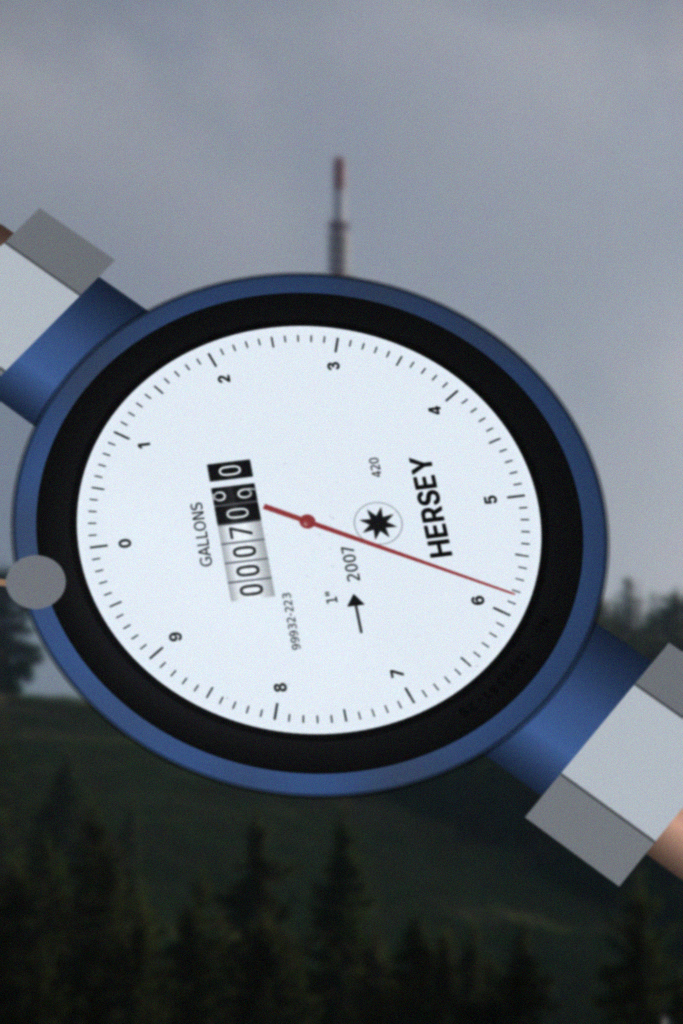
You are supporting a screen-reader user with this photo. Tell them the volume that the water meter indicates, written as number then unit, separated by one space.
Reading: 7085.8 gal
